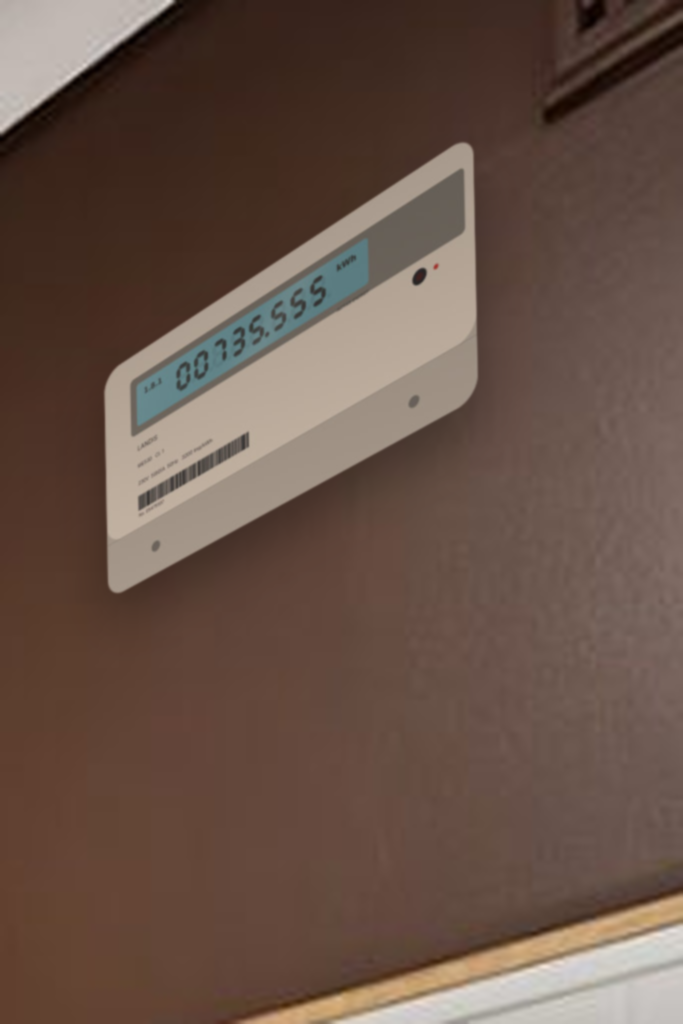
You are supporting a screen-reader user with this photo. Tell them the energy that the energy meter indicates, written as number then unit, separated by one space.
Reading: 735.555 kWh
